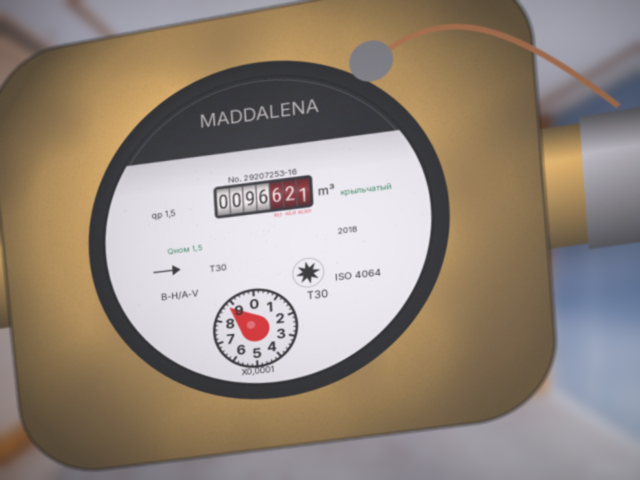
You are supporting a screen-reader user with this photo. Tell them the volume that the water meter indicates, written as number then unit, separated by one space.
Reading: 96.6208 m³
